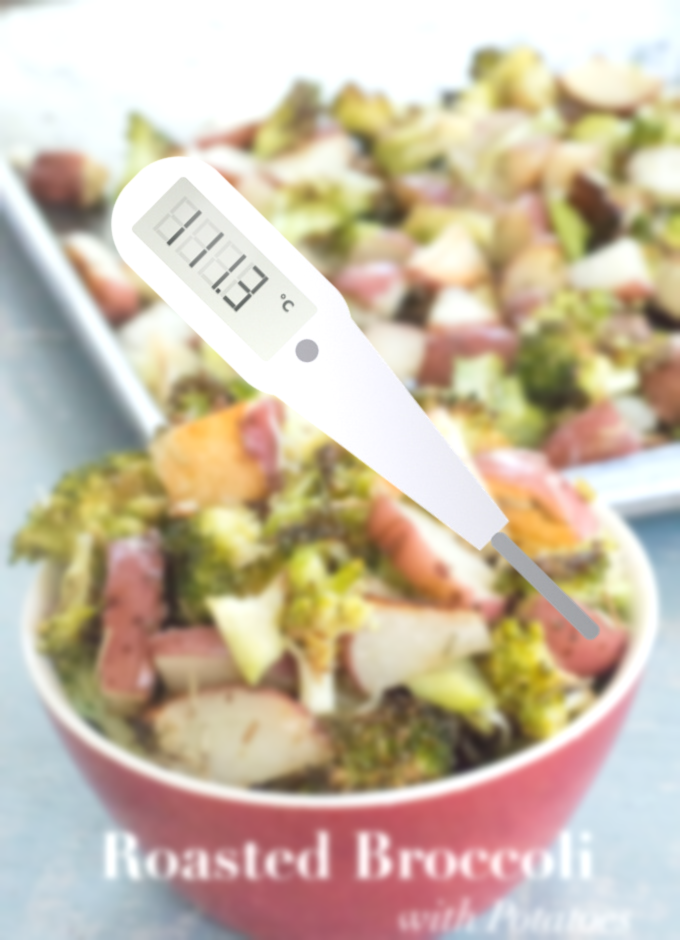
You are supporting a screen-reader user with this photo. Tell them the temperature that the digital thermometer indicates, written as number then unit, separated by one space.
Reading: 111.3 °C
